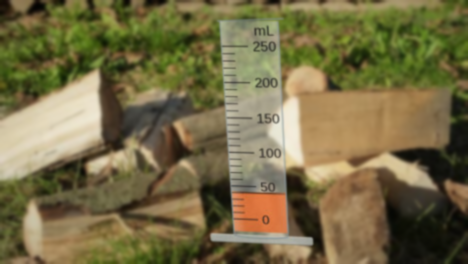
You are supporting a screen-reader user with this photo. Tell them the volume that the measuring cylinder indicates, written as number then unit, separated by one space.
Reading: 40 mL
